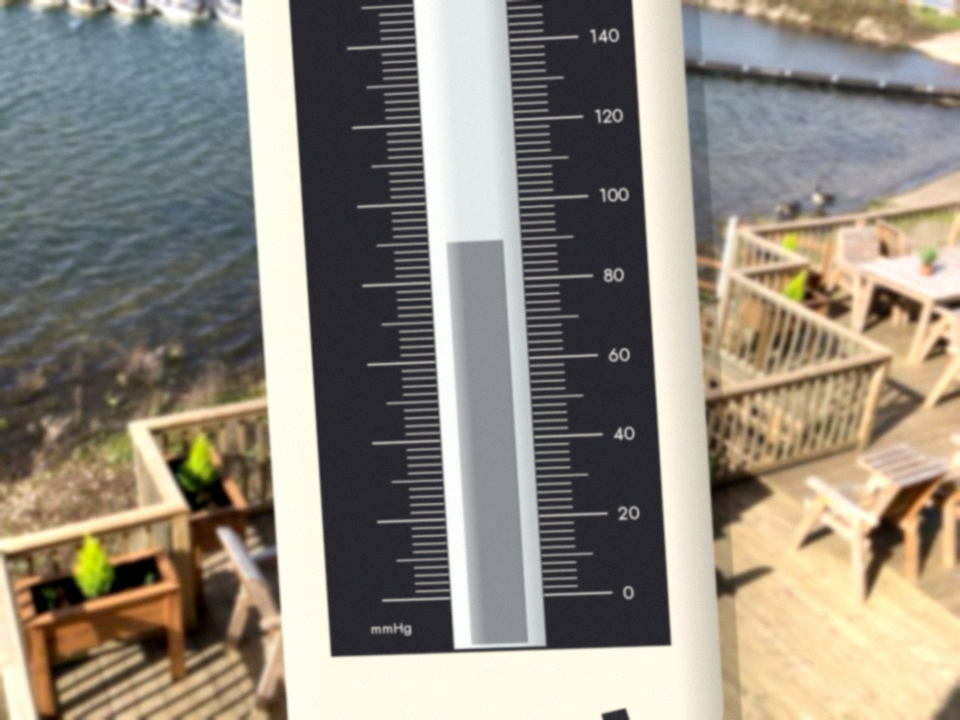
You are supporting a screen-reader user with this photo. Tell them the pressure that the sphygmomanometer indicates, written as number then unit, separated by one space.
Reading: 90 mmHg
